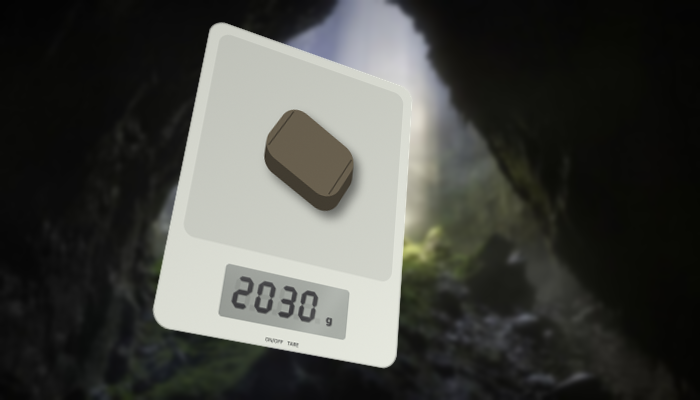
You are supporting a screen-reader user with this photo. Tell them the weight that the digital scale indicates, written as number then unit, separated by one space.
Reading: 2030 g
